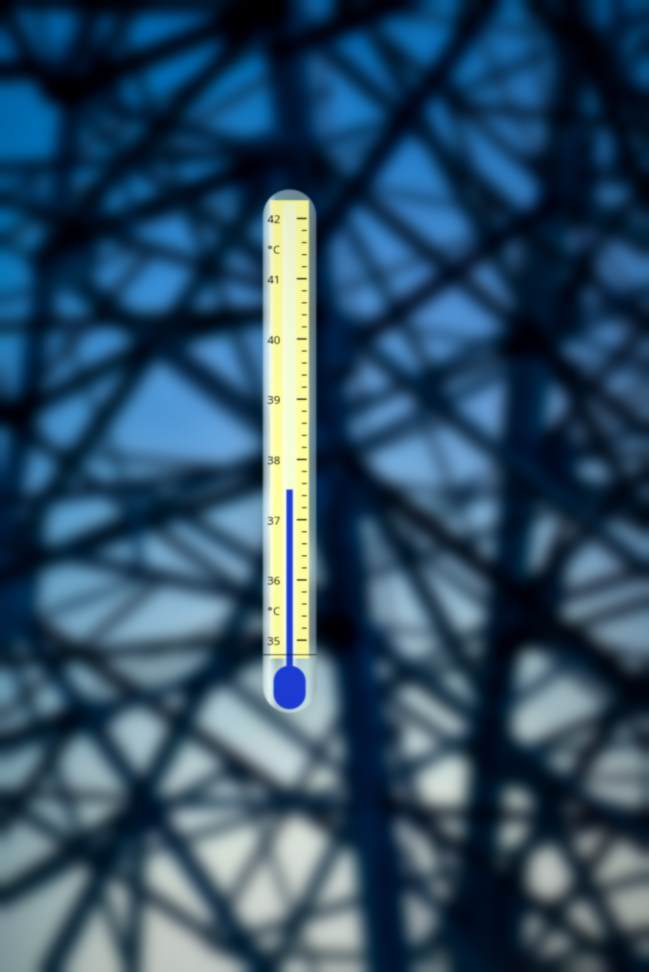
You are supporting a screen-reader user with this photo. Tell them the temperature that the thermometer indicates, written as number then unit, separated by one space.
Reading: 37.5 °C
